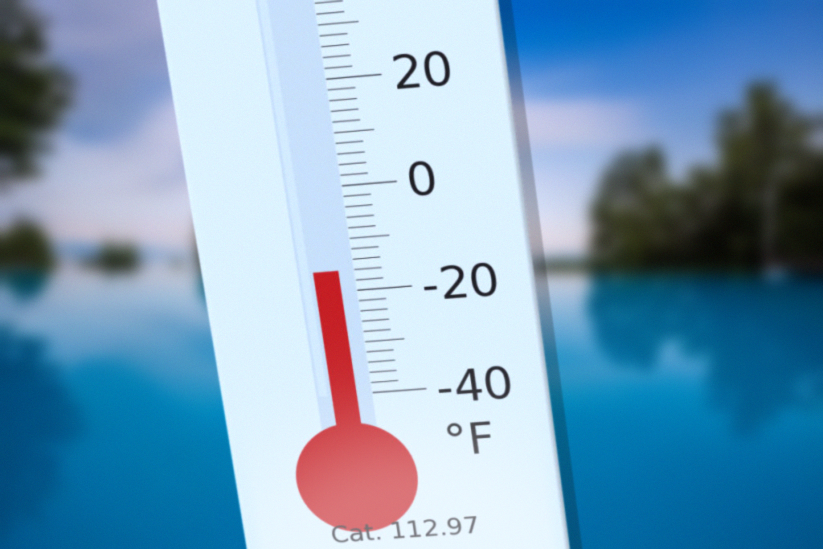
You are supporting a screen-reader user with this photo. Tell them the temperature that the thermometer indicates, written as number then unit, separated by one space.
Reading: -16 °F
